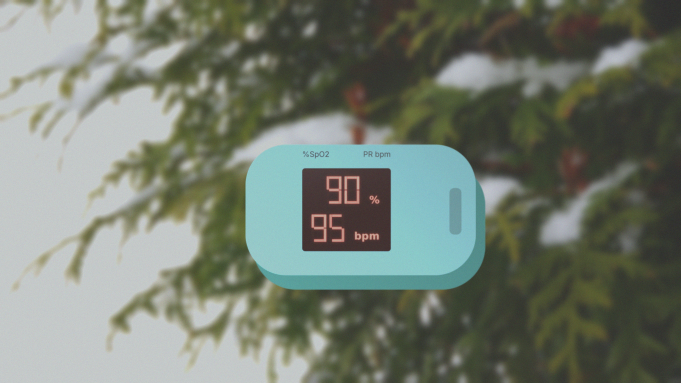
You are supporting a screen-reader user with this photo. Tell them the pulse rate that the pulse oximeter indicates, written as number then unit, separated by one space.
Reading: 95 bpm
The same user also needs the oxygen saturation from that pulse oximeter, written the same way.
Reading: 90 %
